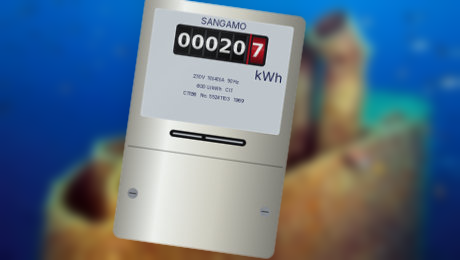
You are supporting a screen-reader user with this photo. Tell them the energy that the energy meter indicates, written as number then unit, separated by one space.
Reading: 20.7 kWh
